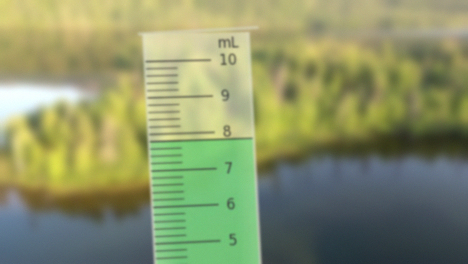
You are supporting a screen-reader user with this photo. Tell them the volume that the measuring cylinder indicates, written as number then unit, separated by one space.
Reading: 7.8 mL
